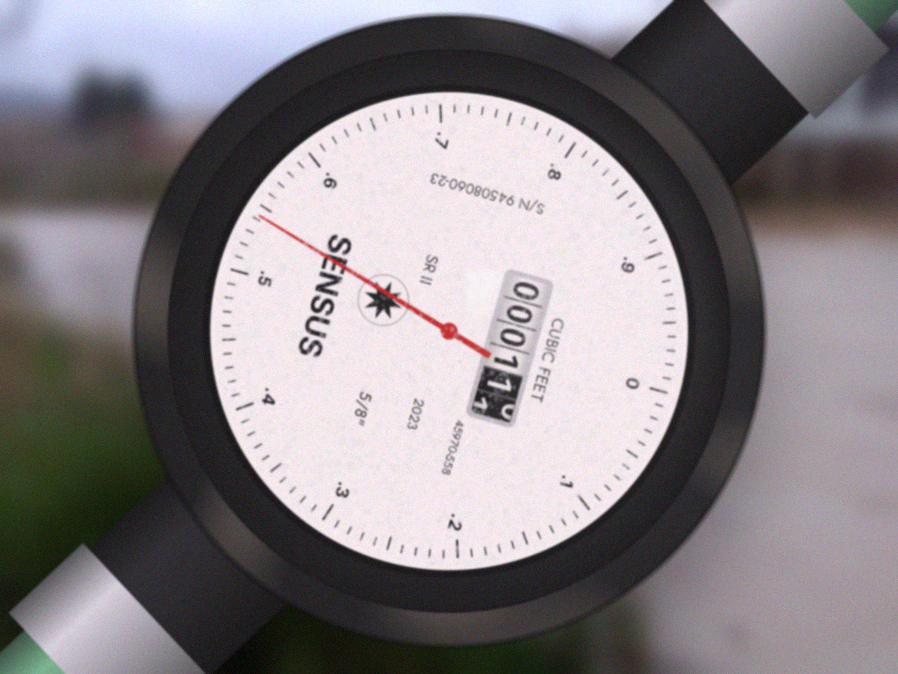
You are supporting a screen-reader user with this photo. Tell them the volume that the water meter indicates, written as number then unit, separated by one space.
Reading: 110.54 ft³
